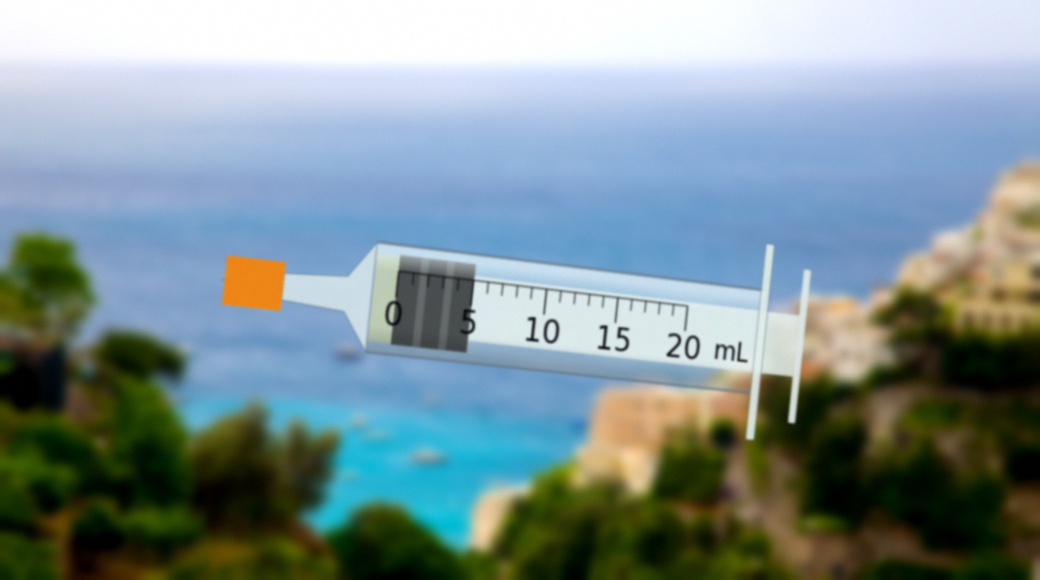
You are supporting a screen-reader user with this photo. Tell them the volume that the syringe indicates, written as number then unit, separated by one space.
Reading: 0 mL
